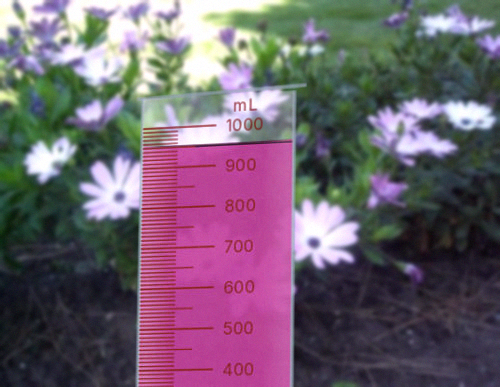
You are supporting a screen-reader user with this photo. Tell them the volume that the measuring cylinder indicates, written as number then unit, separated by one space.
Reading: 950 mL
